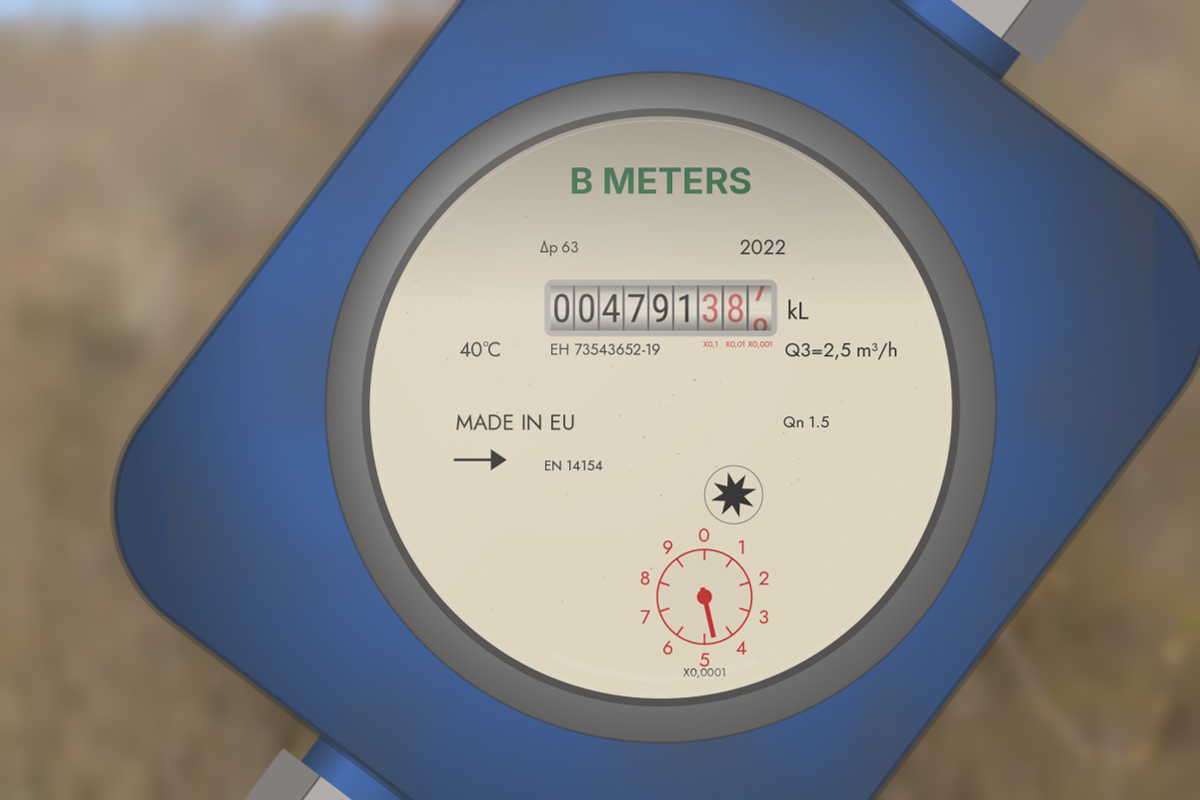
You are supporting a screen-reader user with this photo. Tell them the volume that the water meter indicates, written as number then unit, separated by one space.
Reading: 4791.3874 kL
